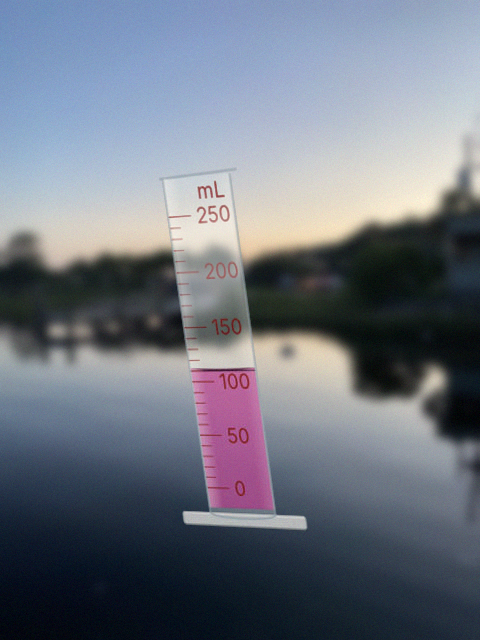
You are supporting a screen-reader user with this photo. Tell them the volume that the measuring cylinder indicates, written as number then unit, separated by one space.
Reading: 110 mL
